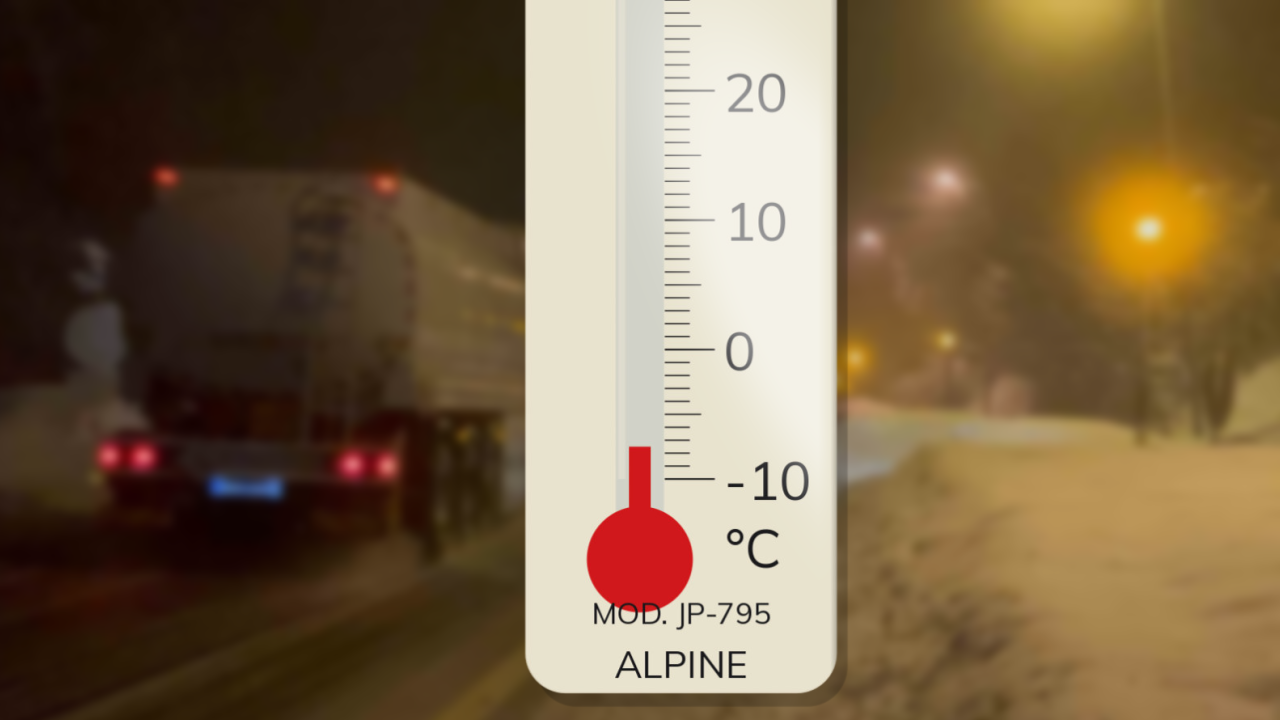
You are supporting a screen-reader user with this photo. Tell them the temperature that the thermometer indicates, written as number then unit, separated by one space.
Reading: -7.5 °C
